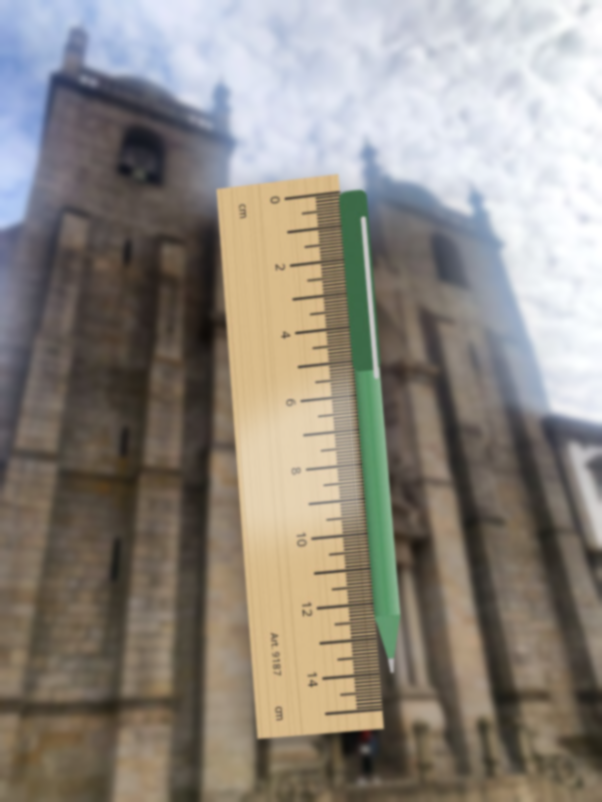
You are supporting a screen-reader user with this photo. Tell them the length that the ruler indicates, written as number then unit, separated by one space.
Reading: 14 cm
